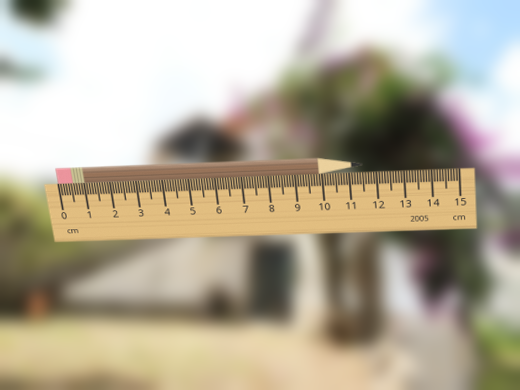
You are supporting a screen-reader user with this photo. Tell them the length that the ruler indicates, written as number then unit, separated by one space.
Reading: 11.5 cm
